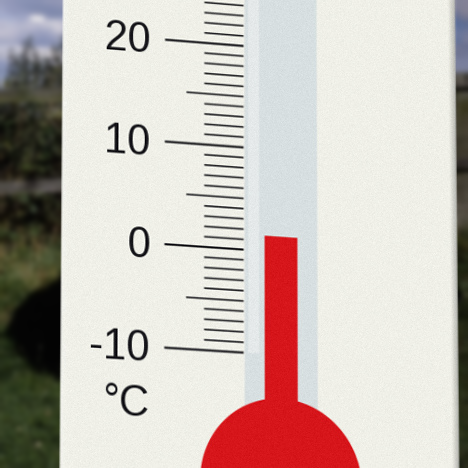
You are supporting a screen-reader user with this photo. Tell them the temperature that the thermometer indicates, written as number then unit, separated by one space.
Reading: 1.5 °C
